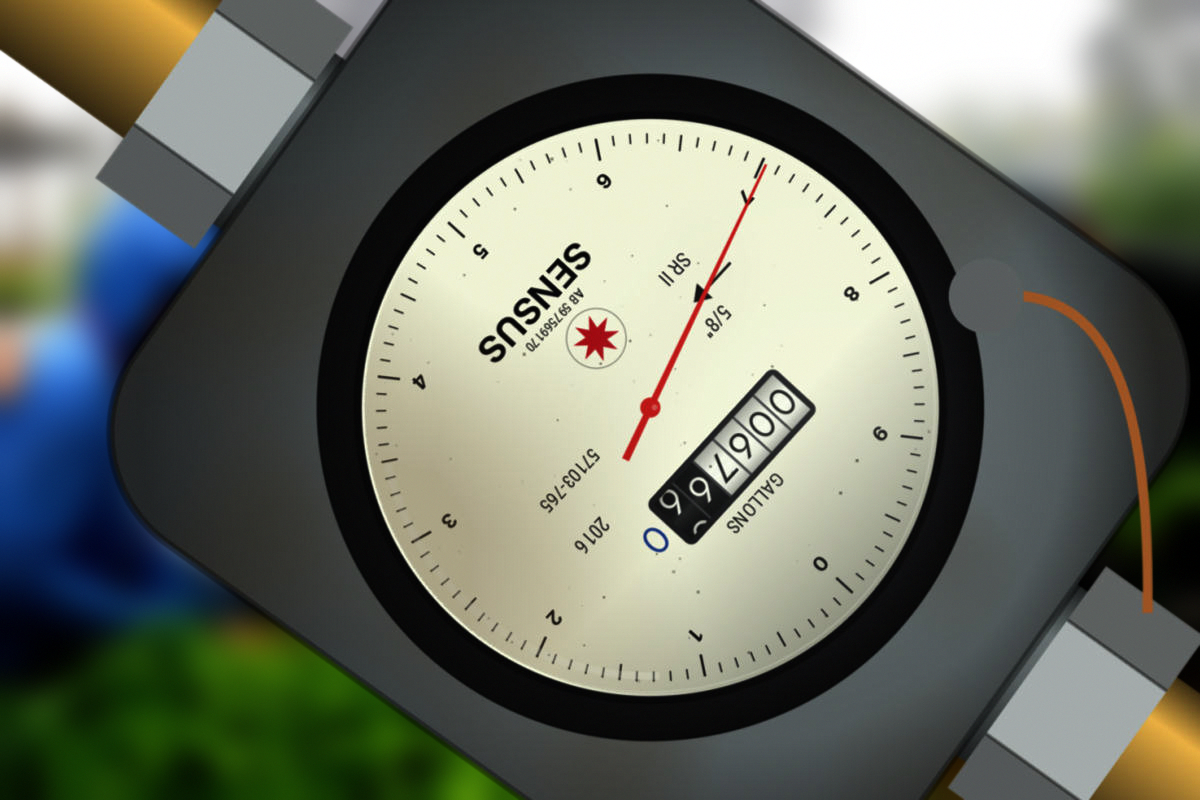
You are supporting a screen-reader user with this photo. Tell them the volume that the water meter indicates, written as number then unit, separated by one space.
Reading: 67657.0 gal
